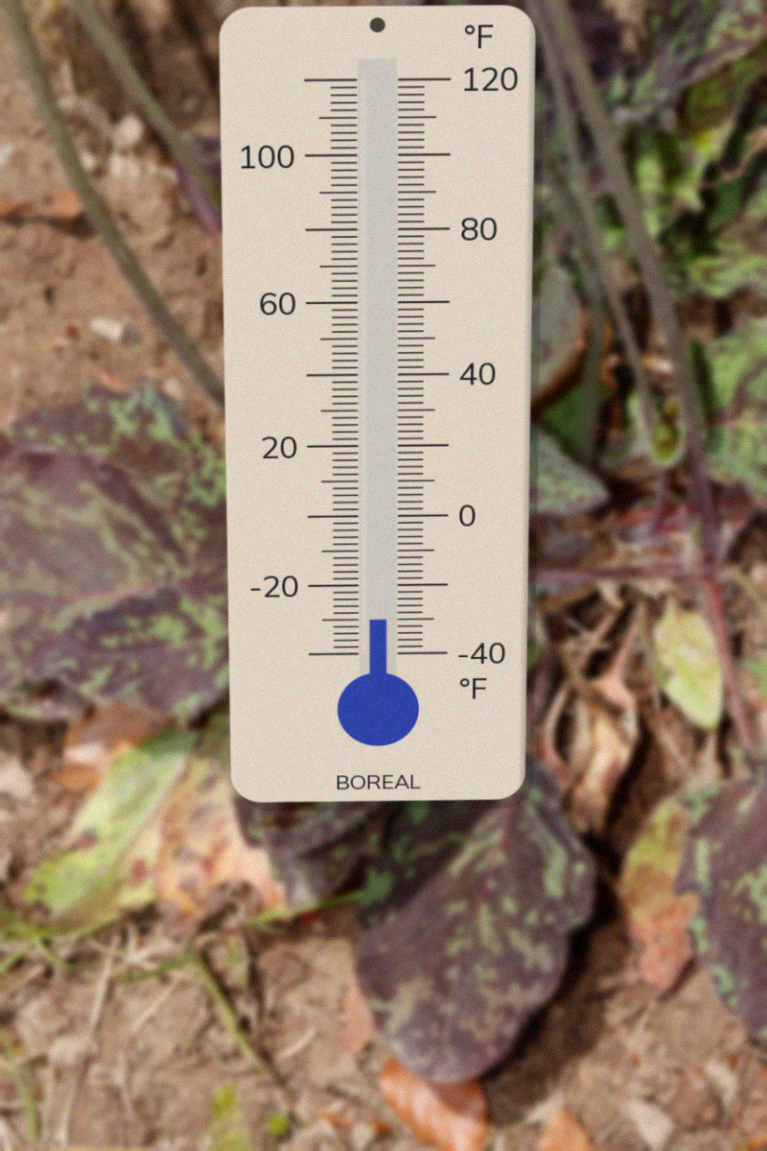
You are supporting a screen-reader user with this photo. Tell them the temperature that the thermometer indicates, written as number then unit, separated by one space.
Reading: -30 °F
